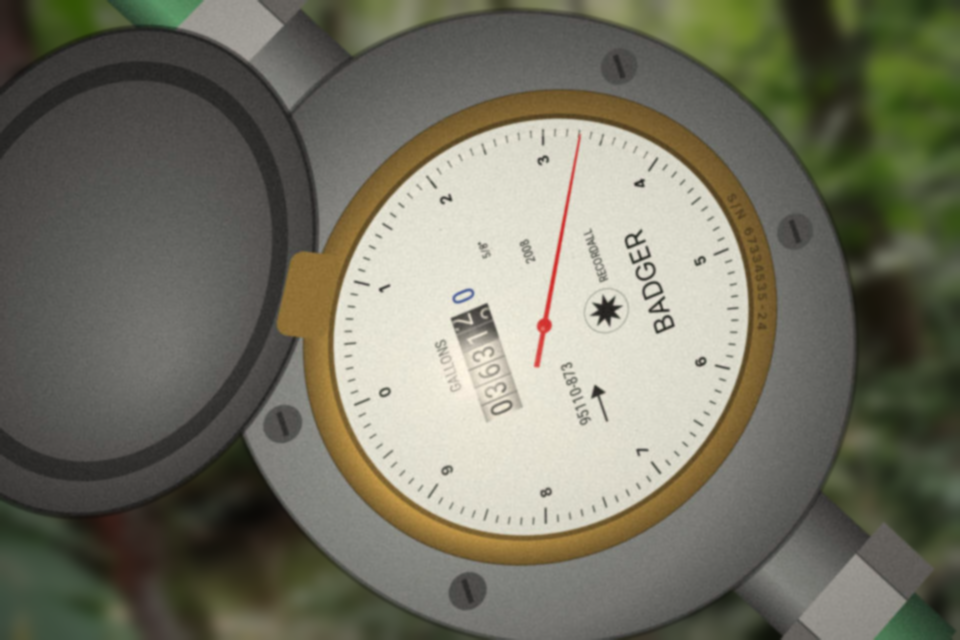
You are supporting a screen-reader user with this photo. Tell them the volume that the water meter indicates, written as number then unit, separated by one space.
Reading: 363123.3 gal
